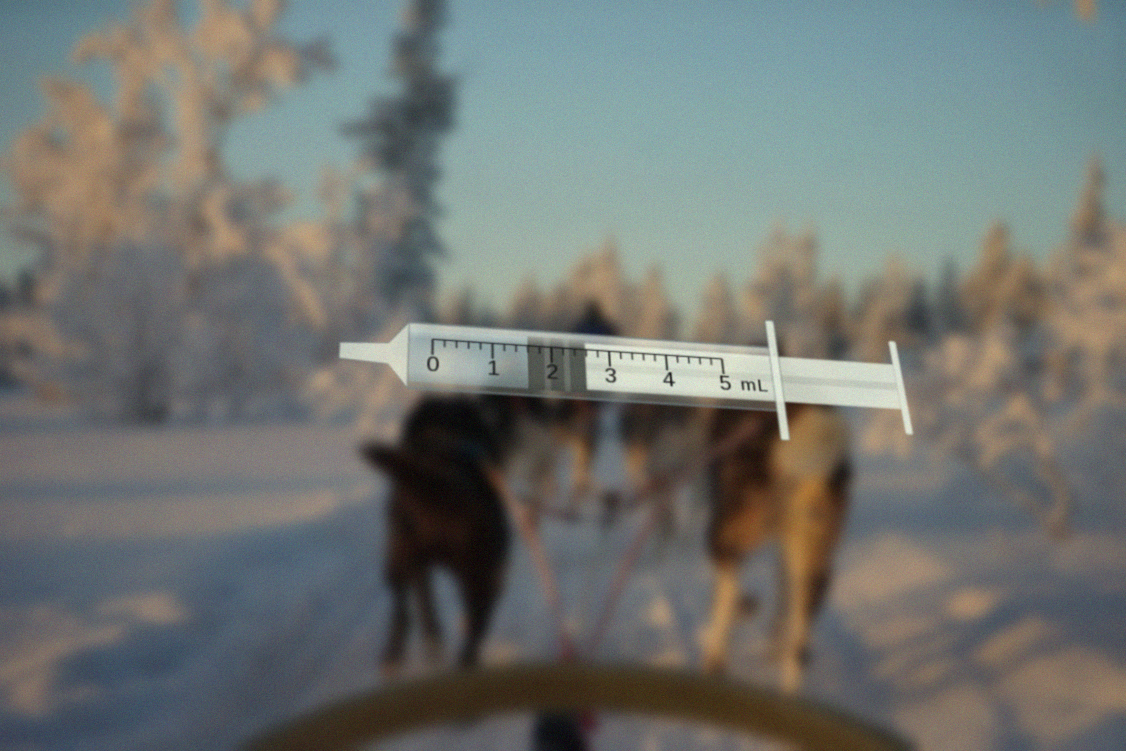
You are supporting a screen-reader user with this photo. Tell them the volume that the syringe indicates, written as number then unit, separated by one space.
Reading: 1.6 mL
